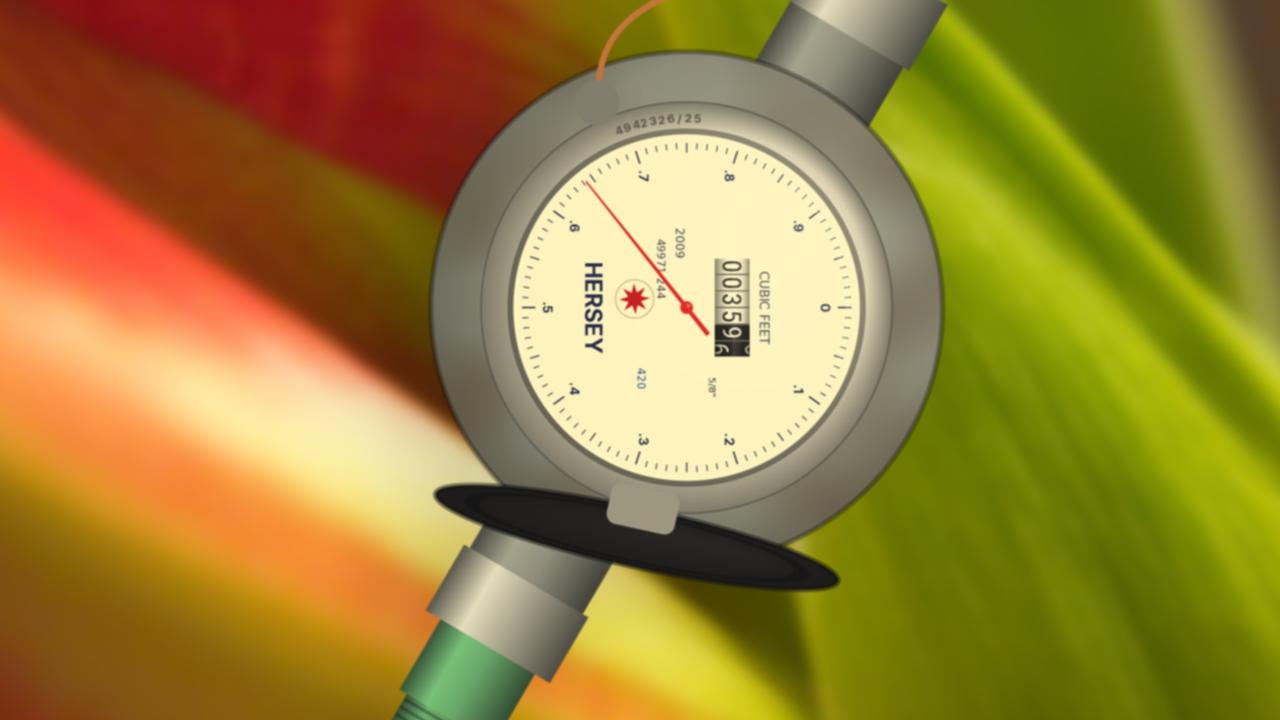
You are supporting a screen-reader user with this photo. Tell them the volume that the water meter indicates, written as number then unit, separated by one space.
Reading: 3595.64 ft³
